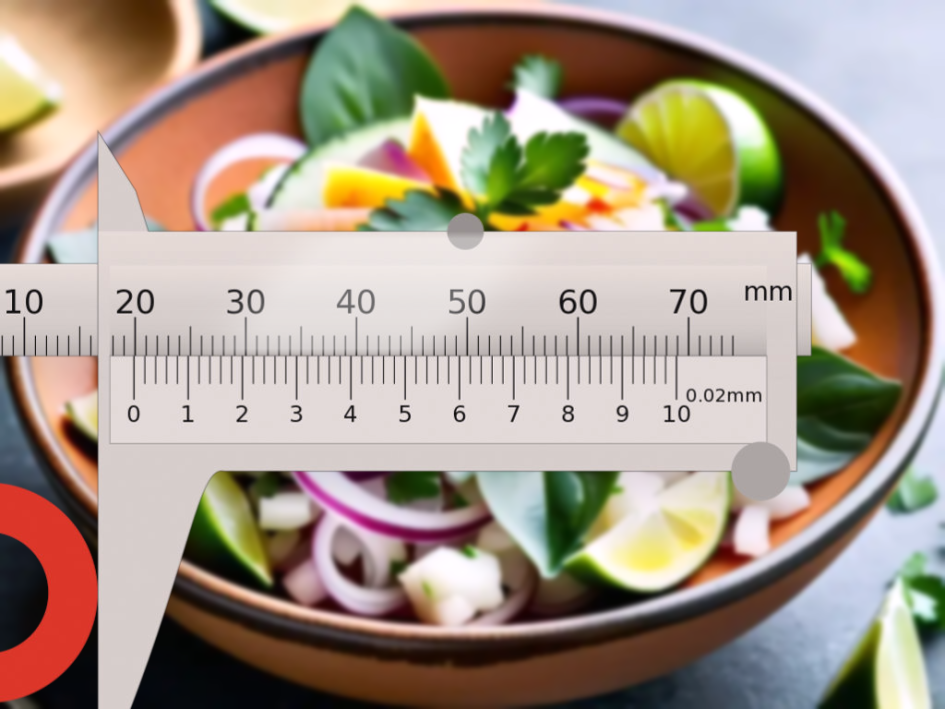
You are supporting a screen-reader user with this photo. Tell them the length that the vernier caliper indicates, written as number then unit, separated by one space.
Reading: 19.9 mm
